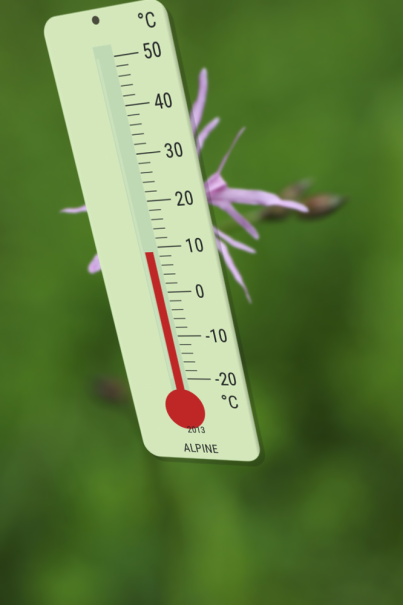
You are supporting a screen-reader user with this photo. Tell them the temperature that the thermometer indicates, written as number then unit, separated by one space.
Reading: 9 °C
